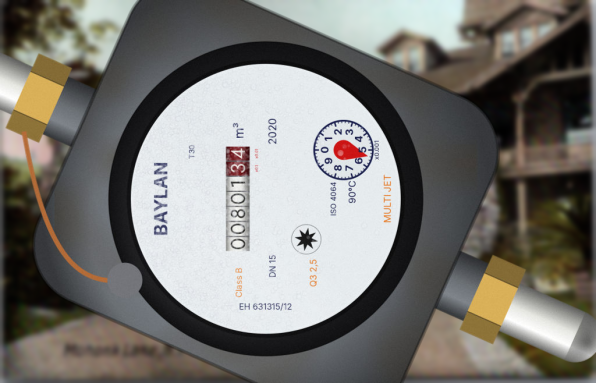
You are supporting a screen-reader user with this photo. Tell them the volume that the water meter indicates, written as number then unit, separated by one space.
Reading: 801.345 m³
